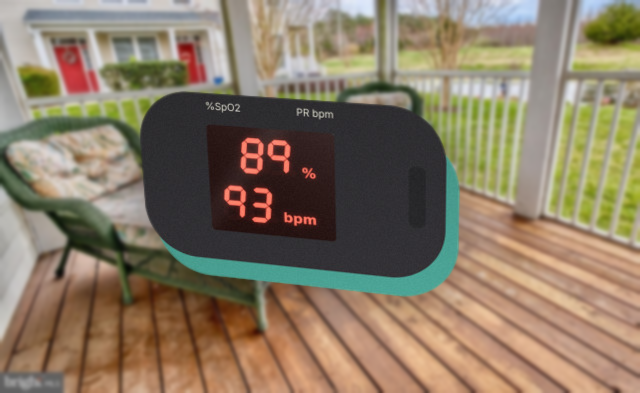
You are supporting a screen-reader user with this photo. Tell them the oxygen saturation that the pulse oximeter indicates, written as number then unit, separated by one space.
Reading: 89 %
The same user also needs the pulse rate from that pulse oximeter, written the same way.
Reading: 93 bpm
